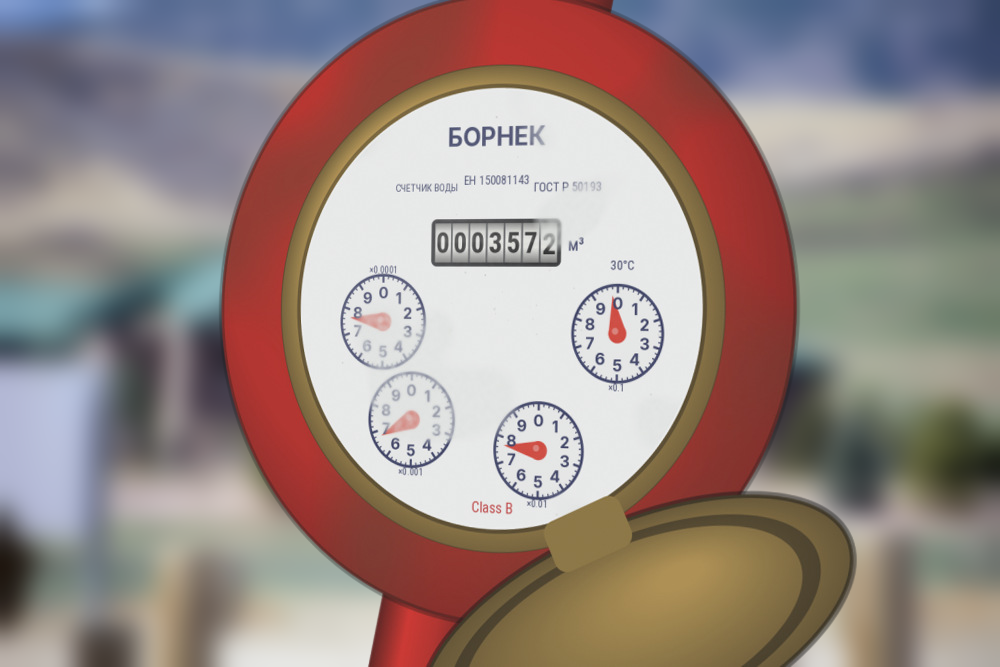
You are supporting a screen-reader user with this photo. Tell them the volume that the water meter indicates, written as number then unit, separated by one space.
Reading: 3571.9767 m³
